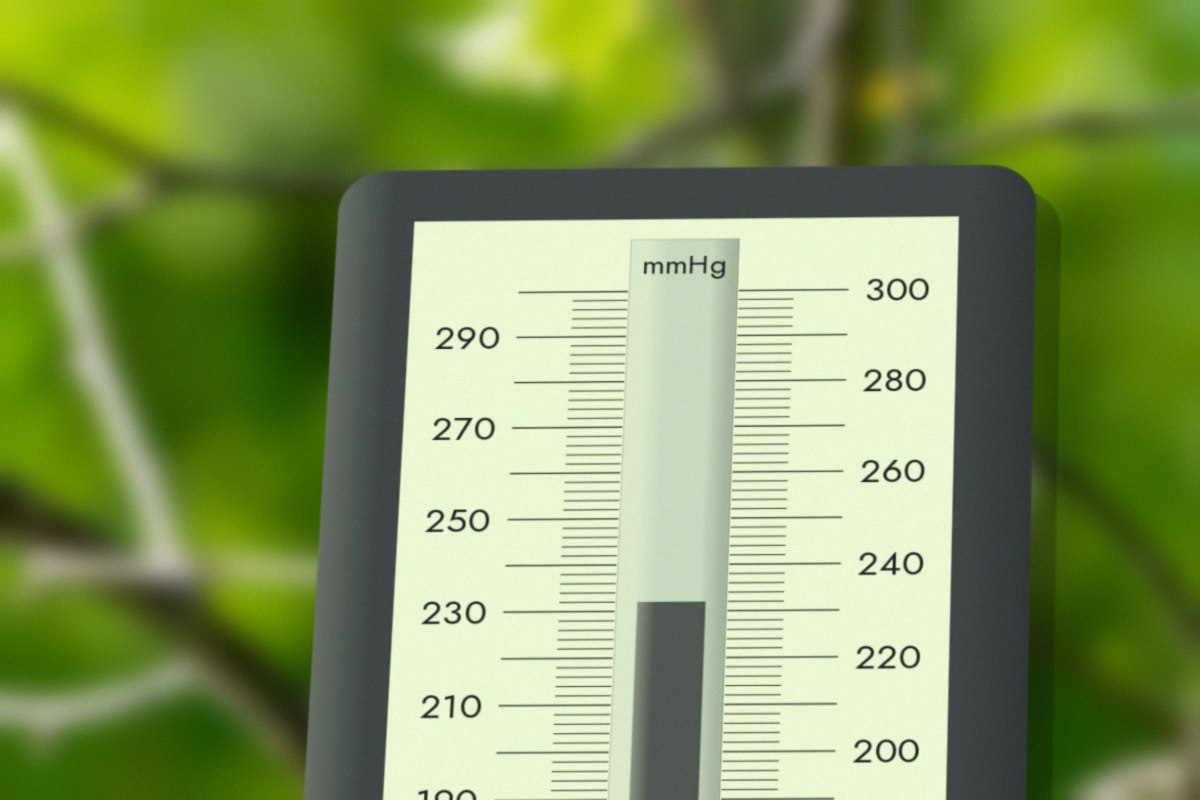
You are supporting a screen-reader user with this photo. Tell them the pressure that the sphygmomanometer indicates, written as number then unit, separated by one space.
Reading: 232 mmHg
